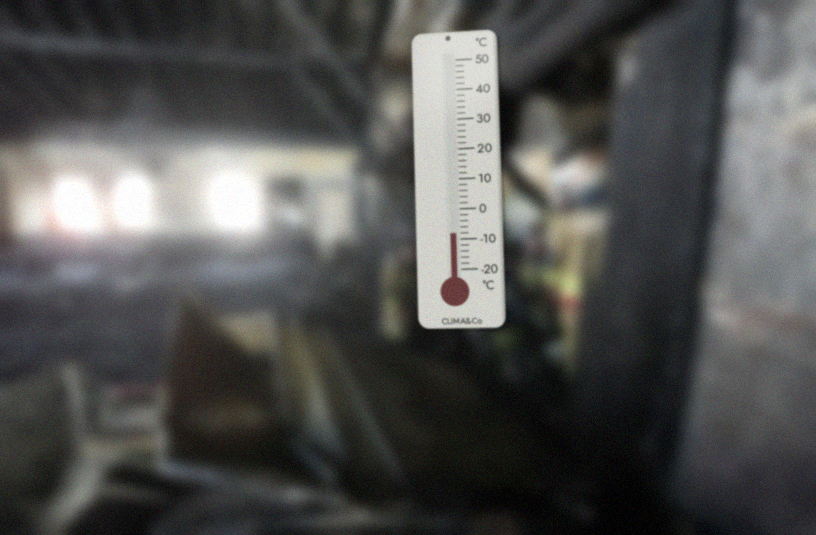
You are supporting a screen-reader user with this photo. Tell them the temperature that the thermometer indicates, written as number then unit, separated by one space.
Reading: -8 °C
